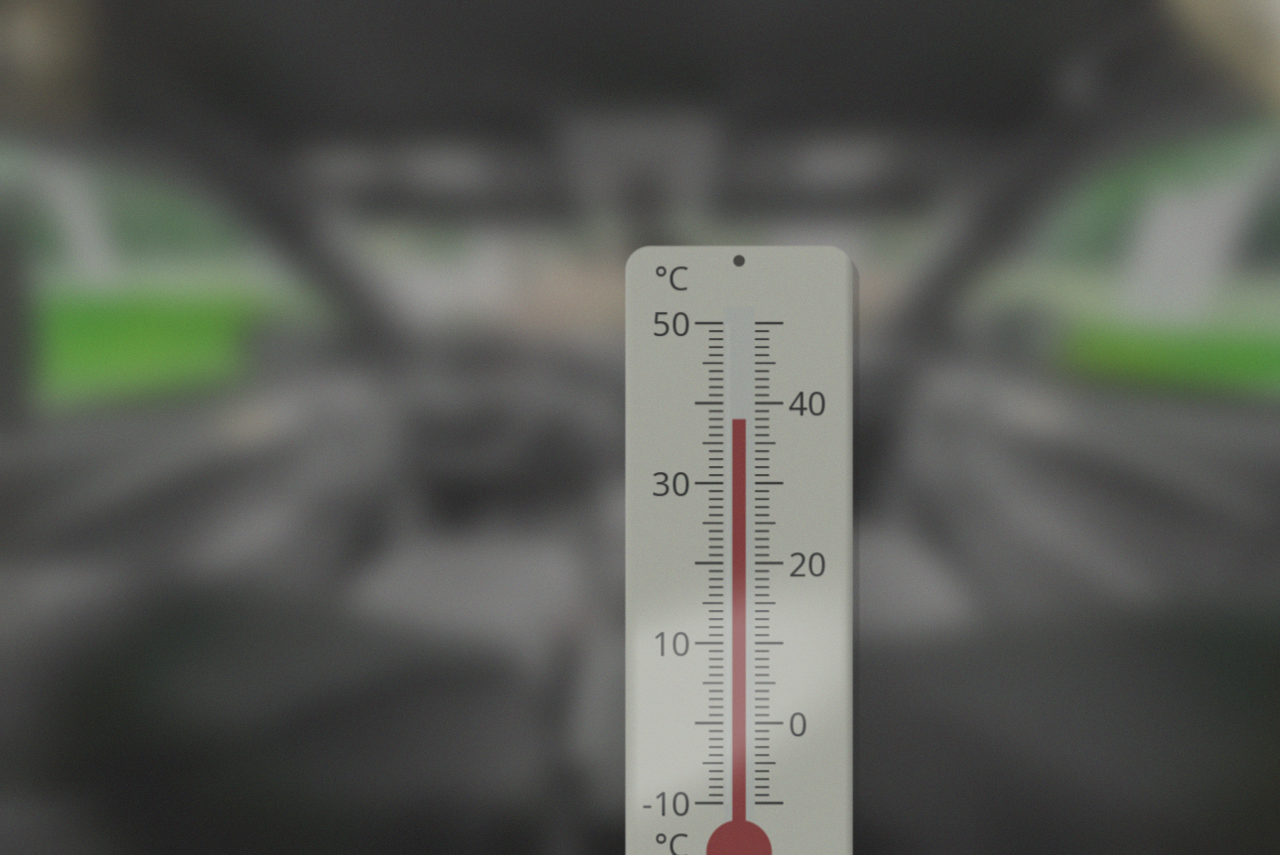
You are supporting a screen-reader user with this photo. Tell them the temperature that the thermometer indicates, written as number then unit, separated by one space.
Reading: 38 °C
